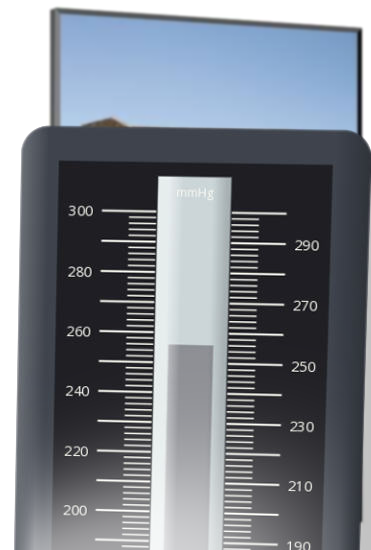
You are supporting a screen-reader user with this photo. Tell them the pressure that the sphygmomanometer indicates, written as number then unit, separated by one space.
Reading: 256 mmHg
